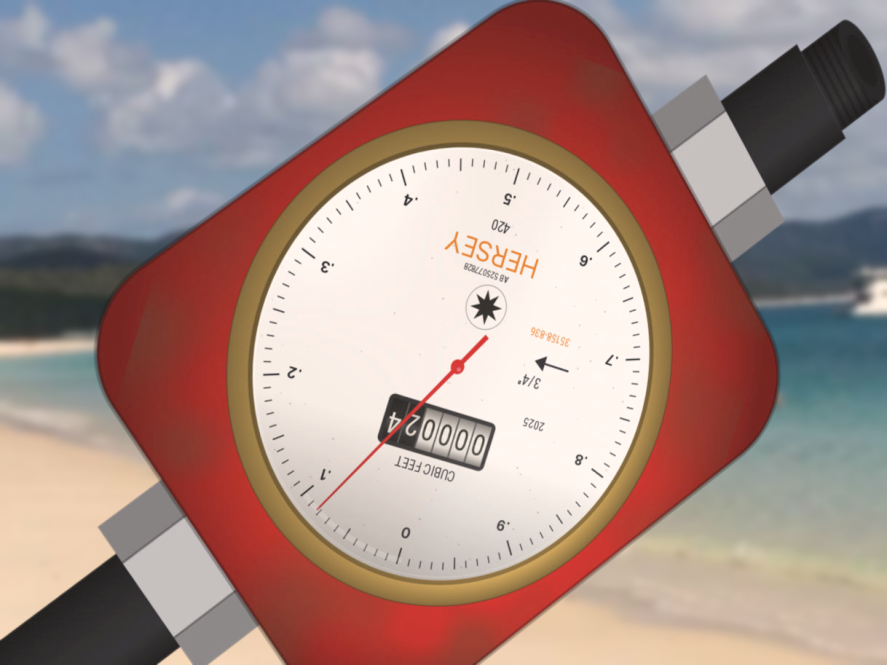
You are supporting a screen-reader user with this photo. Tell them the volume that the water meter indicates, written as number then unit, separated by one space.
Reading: 24.08 ft³
